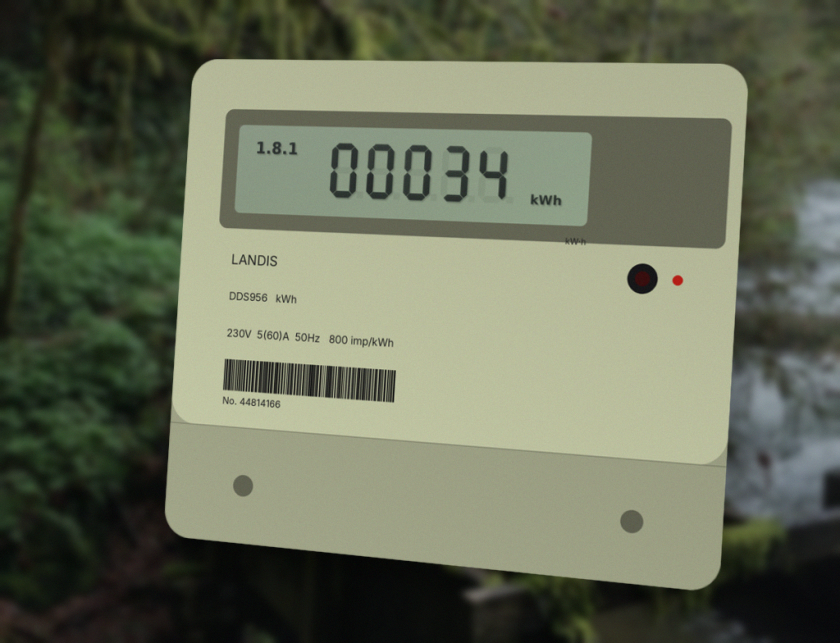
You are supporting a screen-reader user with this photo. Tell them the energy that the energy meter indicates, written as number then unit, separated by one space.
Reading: 34 kWh
